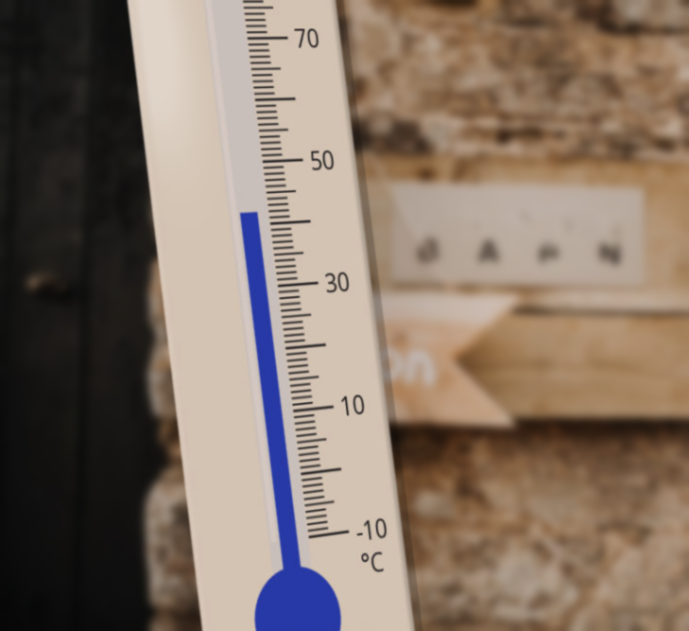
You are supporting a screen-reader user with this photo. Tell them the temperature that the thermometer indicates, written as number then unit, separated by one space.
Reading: 42 °C
